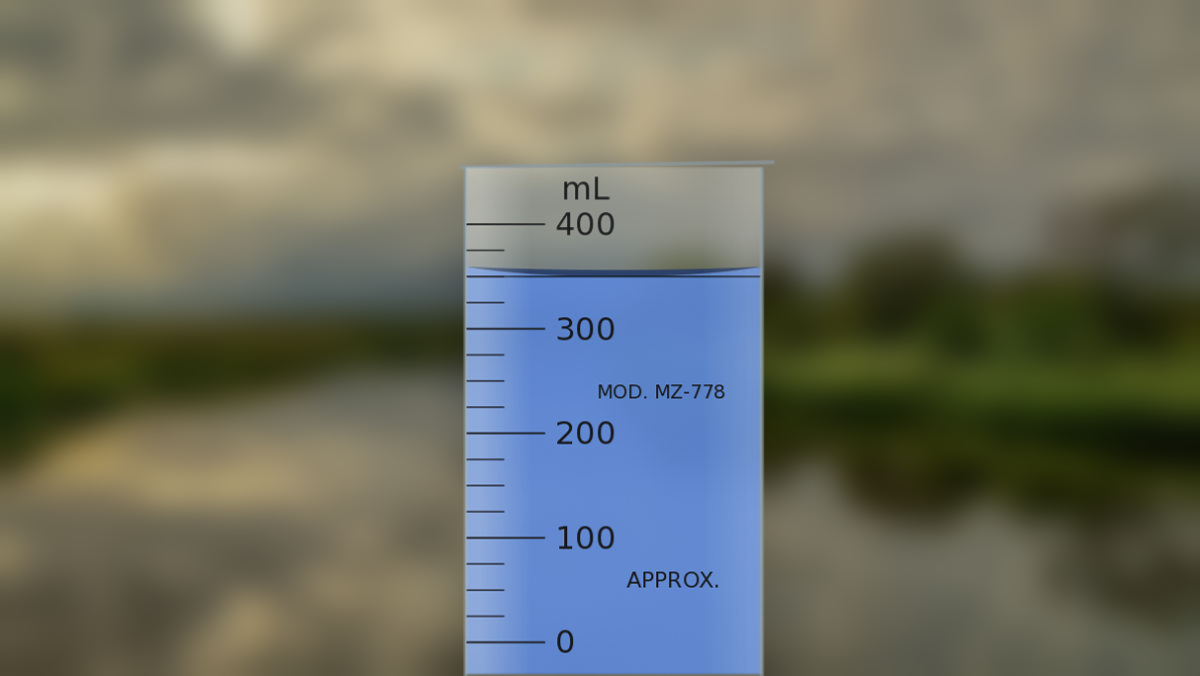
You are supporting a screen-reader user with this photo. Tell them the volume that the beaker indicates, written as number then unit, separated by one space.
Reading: 350 mL
